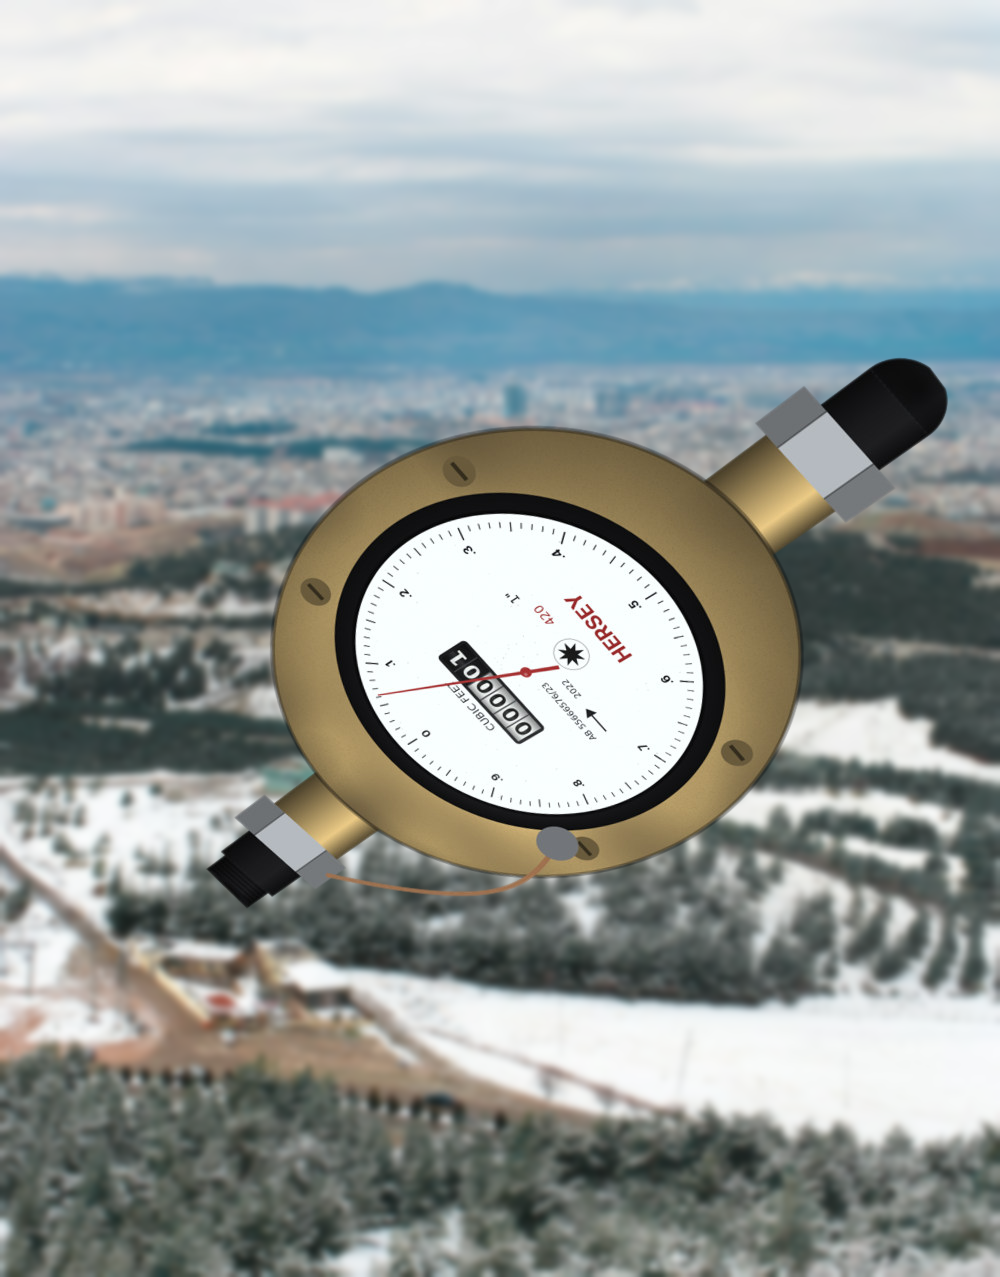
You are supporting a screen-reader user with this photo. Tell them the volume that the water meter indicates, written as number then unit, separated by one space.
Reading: 1.06 ft³
